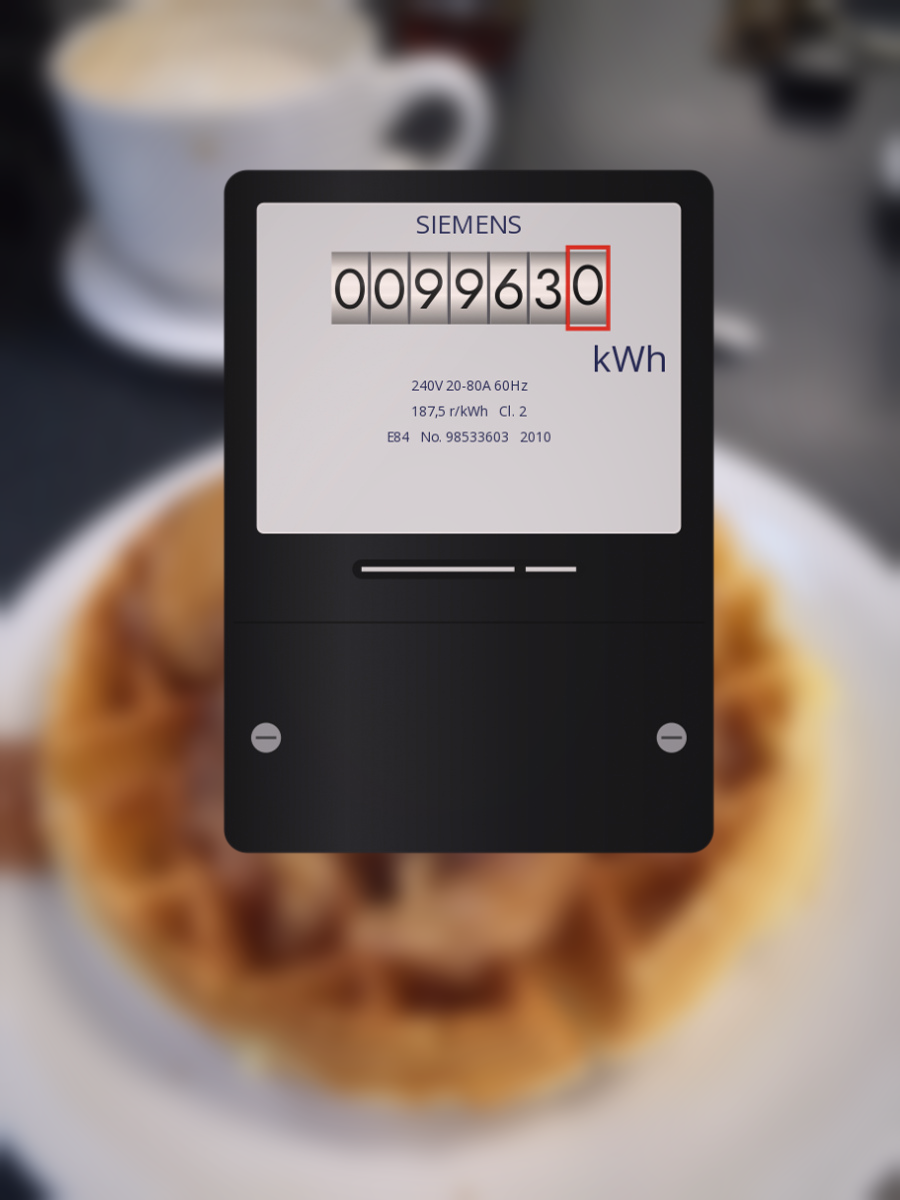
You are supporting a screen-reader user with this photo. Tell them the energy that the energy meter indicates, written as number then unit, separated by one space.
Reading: 9963.0 kWh
